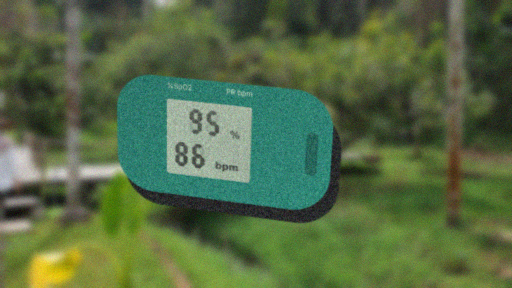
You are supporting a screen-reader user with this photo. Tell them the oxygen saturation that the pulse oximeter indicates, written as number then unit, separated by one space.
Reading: 95 %
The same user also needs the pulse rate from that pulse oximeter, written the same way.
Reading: 86 bpm
